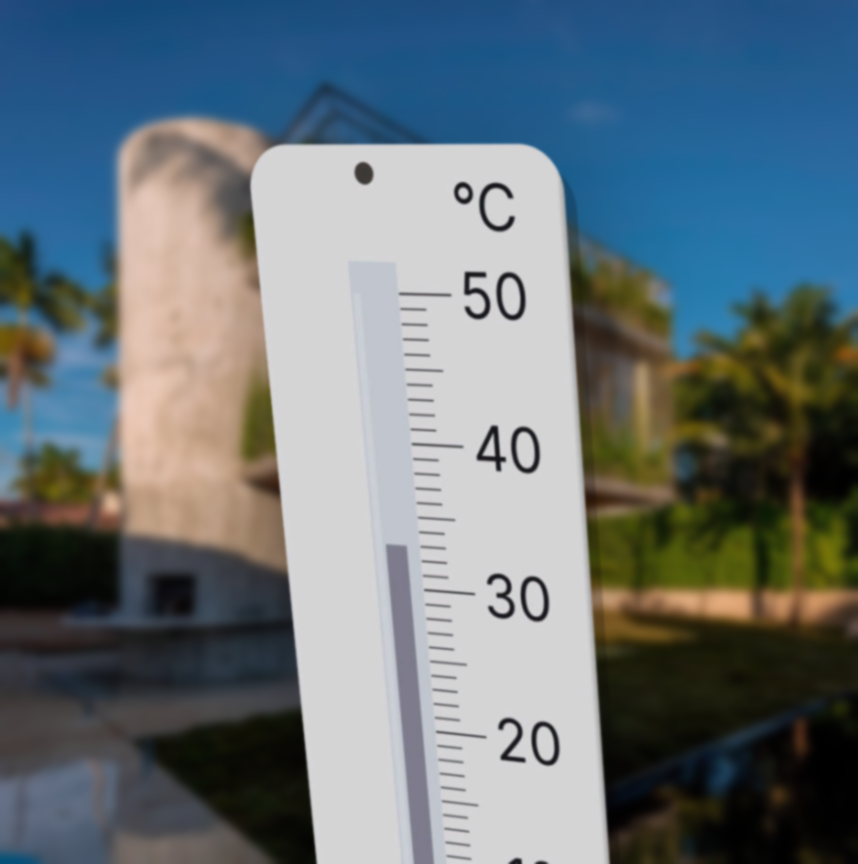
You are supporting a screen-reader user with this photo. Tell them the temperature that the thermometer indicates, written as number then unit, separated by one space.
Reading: 33 °C
